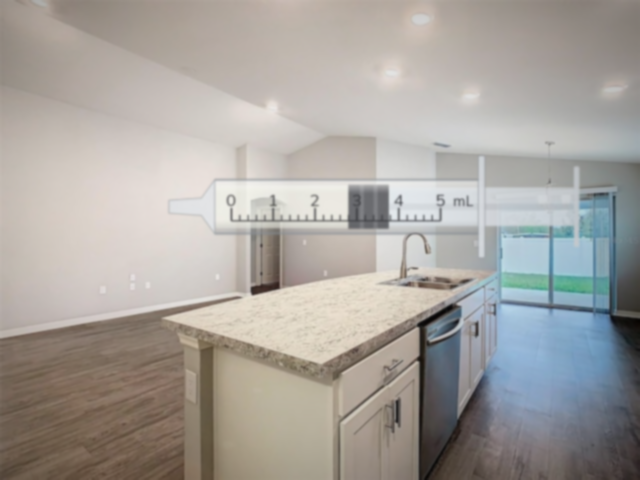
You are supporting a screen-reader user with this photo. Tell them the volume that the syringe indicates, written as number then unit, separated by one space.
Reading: 2.8 mL
